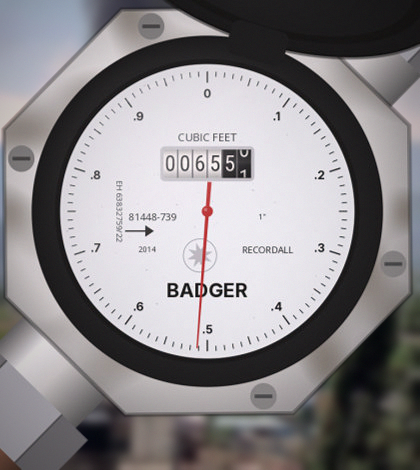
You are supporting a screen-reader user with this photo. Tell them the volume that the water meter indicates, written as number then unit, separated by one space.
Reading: 6550.51 ft³
